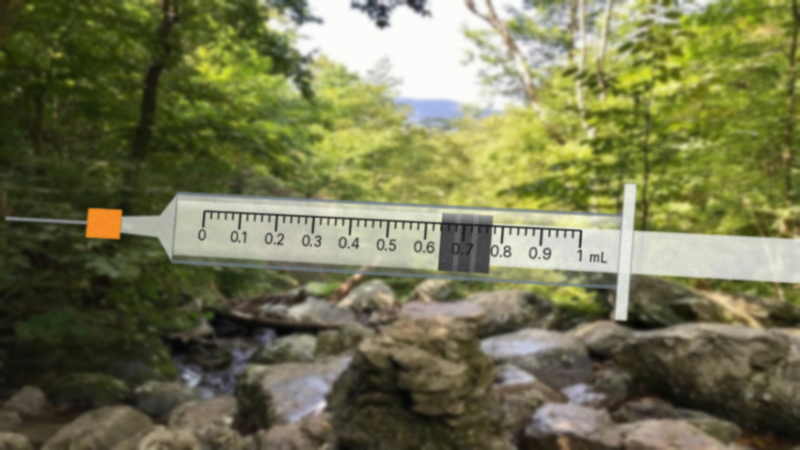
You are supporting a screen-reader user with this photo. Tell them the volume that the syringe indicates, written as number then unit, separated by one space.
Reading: 0.64 mL
